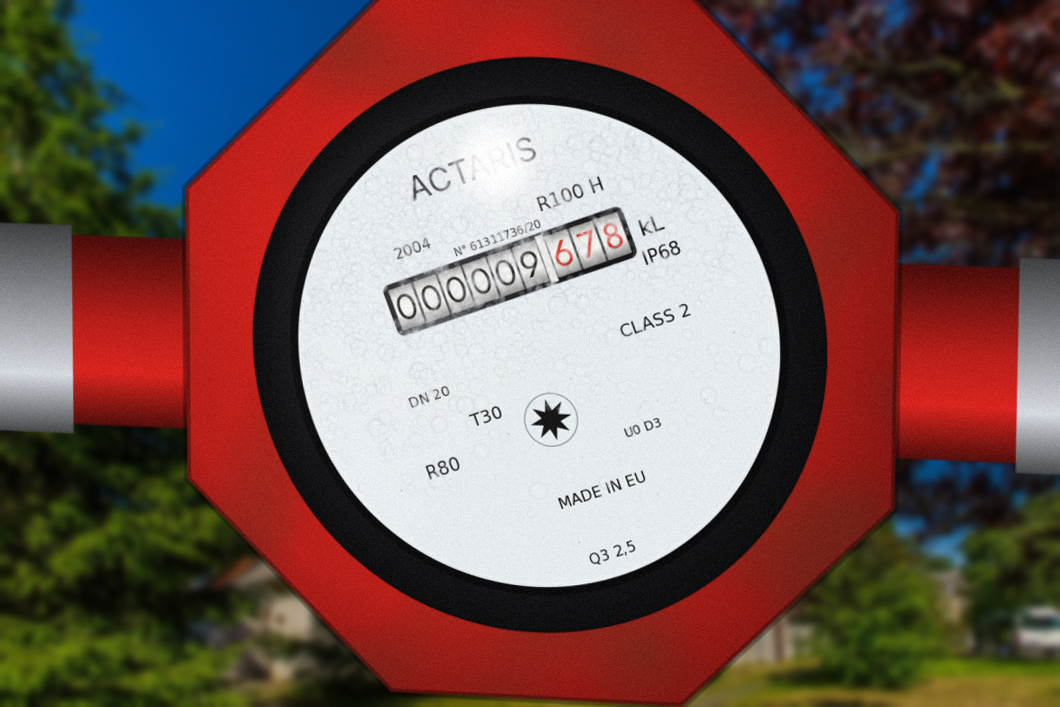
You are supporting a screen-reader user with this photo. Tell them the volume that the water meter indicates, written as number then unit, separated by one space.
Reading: 9.678 kL
